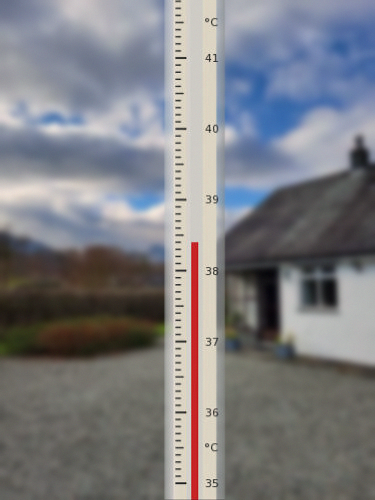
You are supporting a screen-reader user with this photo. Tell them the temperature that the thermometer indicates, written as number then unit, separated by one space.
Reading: 38.4 °C
